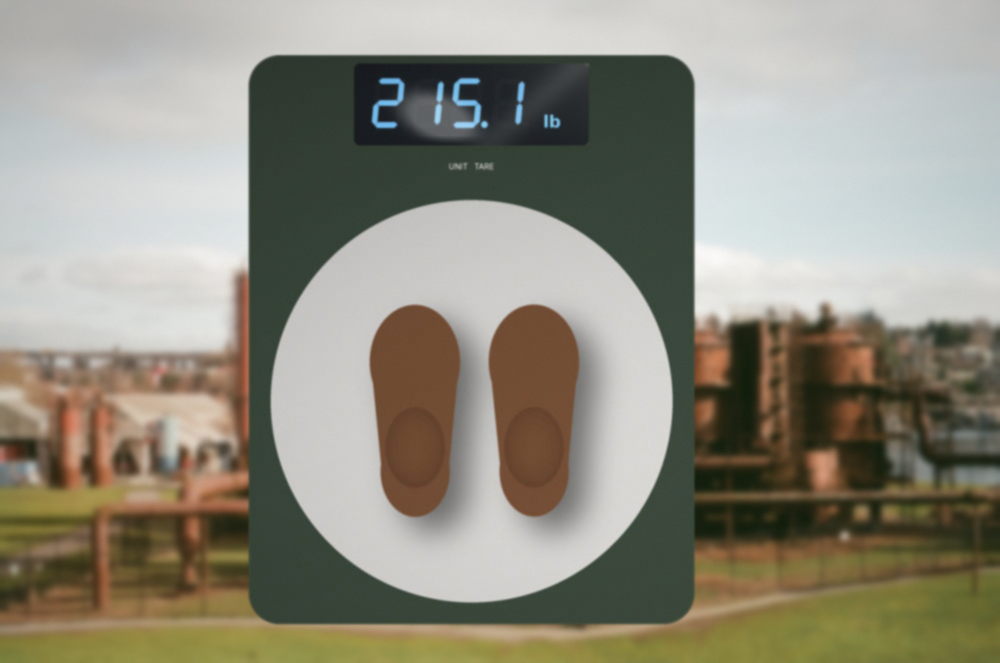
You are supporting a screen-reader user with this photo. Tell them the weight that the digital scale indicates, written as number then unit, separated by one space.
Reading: 215.1 lb
